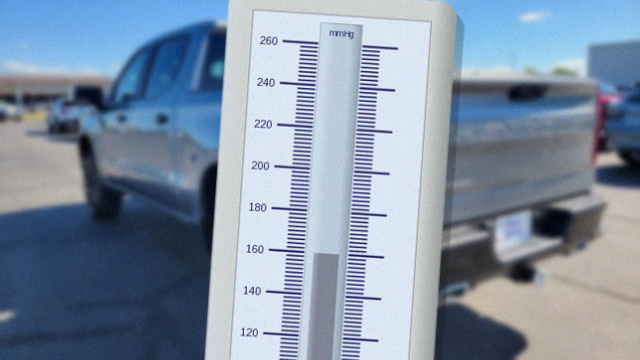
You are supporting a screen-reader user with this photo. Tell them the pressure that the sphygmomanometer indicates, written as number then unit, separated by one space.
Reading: 160 mmHg
